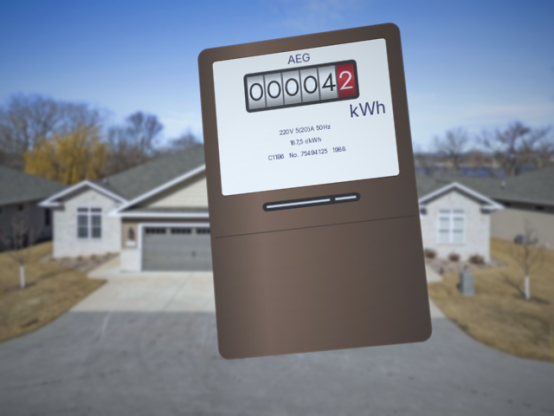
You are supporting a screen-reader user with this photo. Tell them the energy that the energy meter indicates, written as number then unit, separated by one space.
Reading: 4.2 kWh
